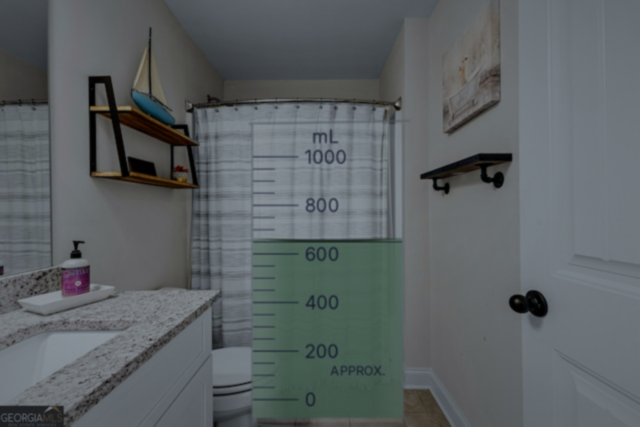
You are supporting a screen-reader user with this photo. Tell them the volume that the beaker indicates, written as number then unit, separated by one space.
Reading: 650 mL
